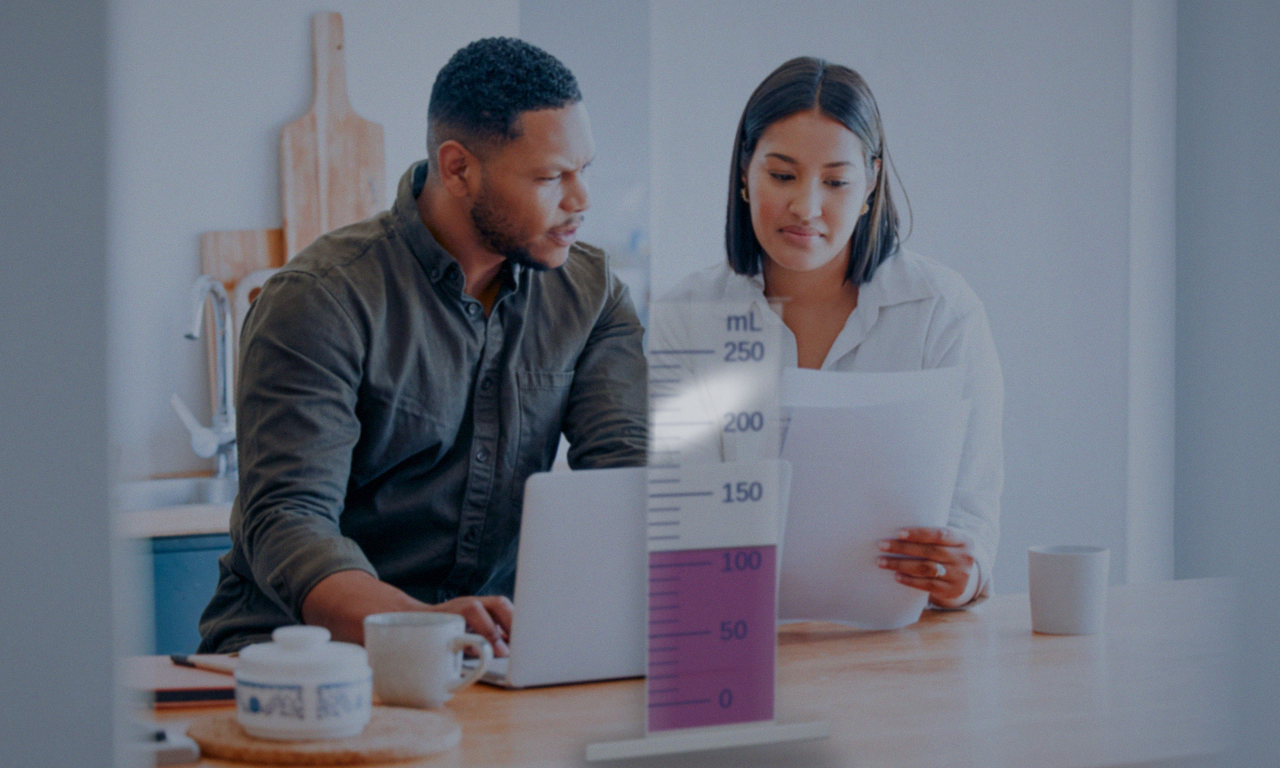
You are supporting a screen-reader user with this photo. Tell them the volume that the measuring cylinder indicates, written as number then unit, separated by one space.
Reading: 110 mL
